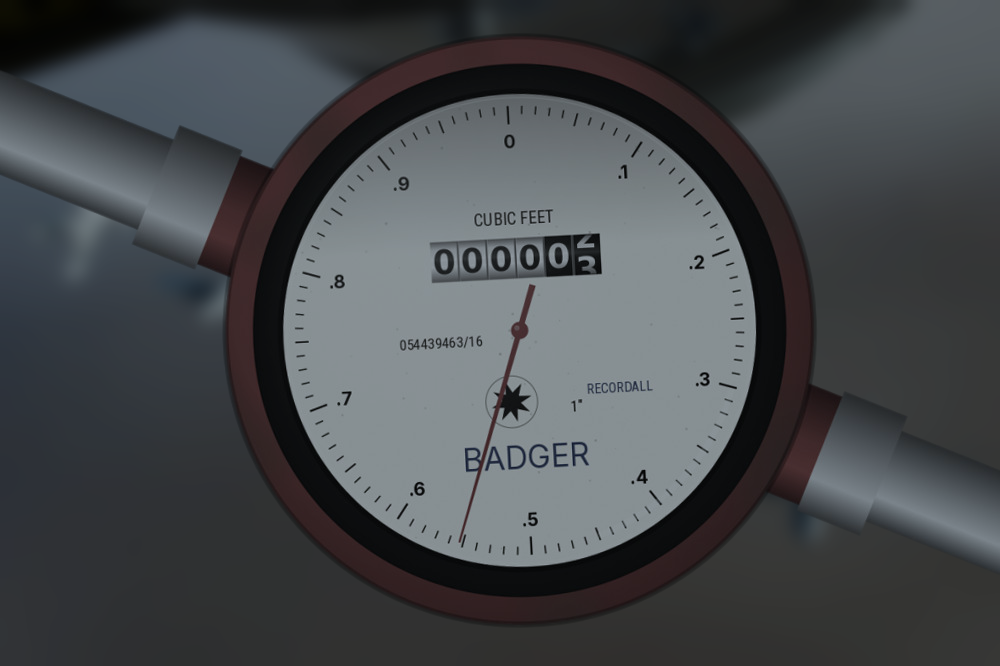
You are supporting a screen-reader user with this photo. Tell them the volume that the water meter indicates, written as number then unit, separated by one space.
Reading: 2.55 ft³
